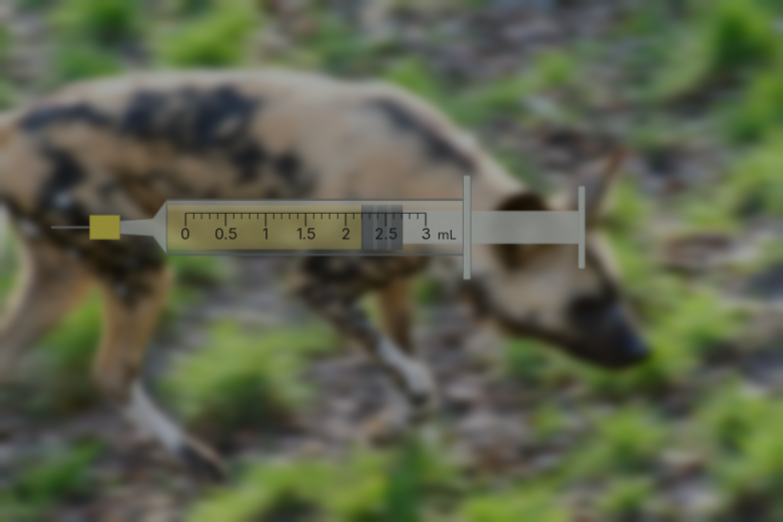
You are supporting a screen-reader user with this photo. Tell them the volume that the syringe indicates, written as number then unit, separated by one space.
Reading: 2.2 mL
